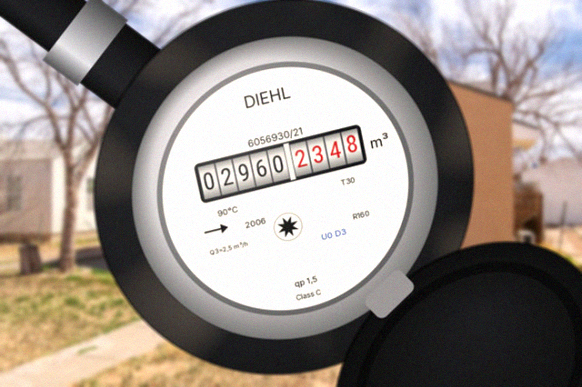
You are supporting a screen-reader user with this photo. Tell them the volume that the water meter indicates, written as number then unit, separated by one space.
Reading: 2960.2348 m³
